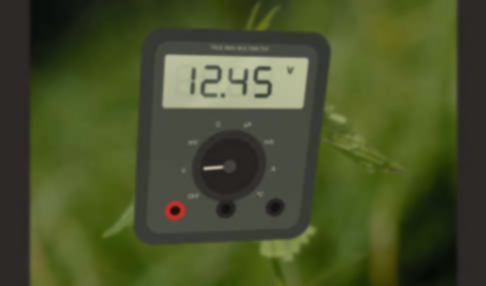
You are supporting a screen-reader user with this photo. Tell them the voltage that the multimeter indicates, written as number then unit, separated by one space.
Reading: 12.45 V
